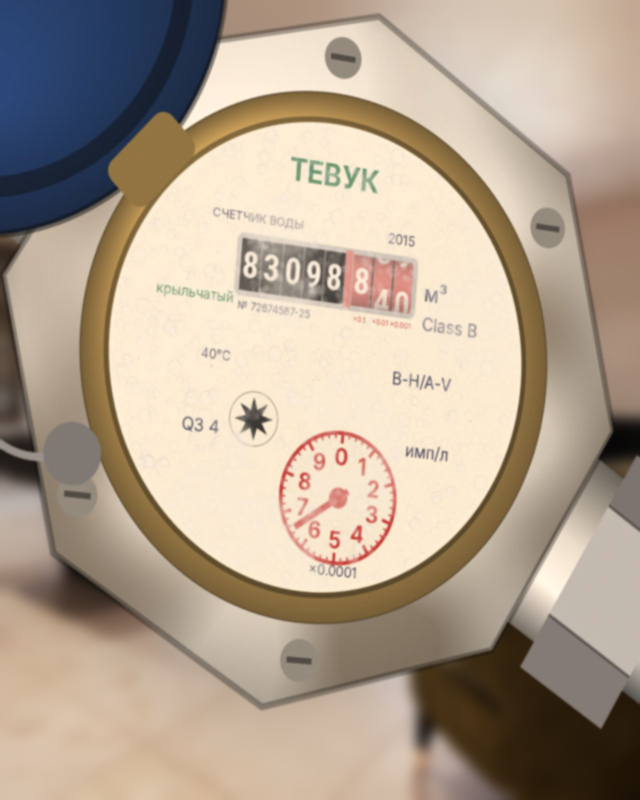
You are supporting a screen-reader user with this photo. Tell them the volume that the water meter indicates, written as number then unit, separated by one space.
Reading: 83098.8396 m³
